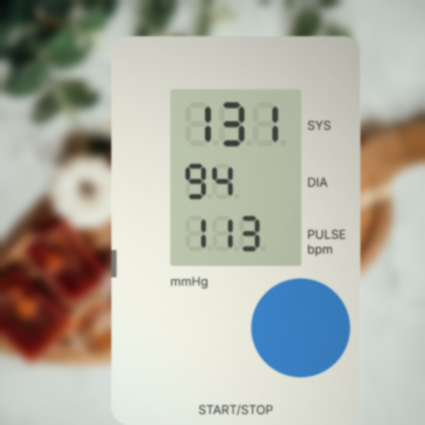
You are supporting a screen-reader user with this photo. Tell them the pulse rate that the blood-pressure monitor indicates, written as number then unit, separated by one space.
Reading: 113 bpm
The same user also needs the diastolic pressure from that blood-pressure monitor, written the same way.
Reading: 94 mmHg
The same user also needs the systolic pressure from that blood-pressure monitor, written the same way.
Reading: 131 mmHg
